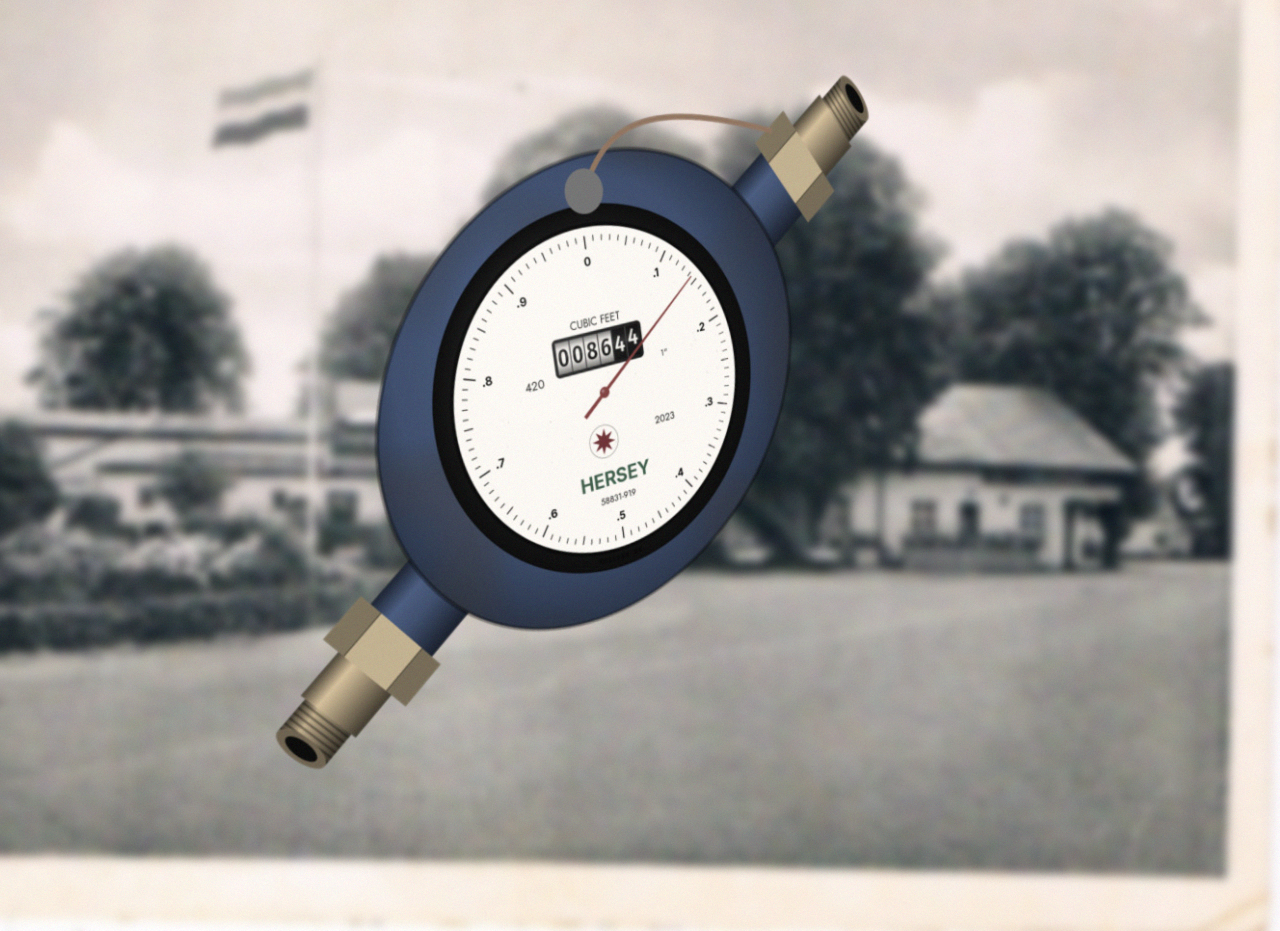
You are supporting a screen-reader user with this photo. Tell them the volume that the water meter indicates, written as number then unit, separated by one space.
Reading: 8644.14 ft³
